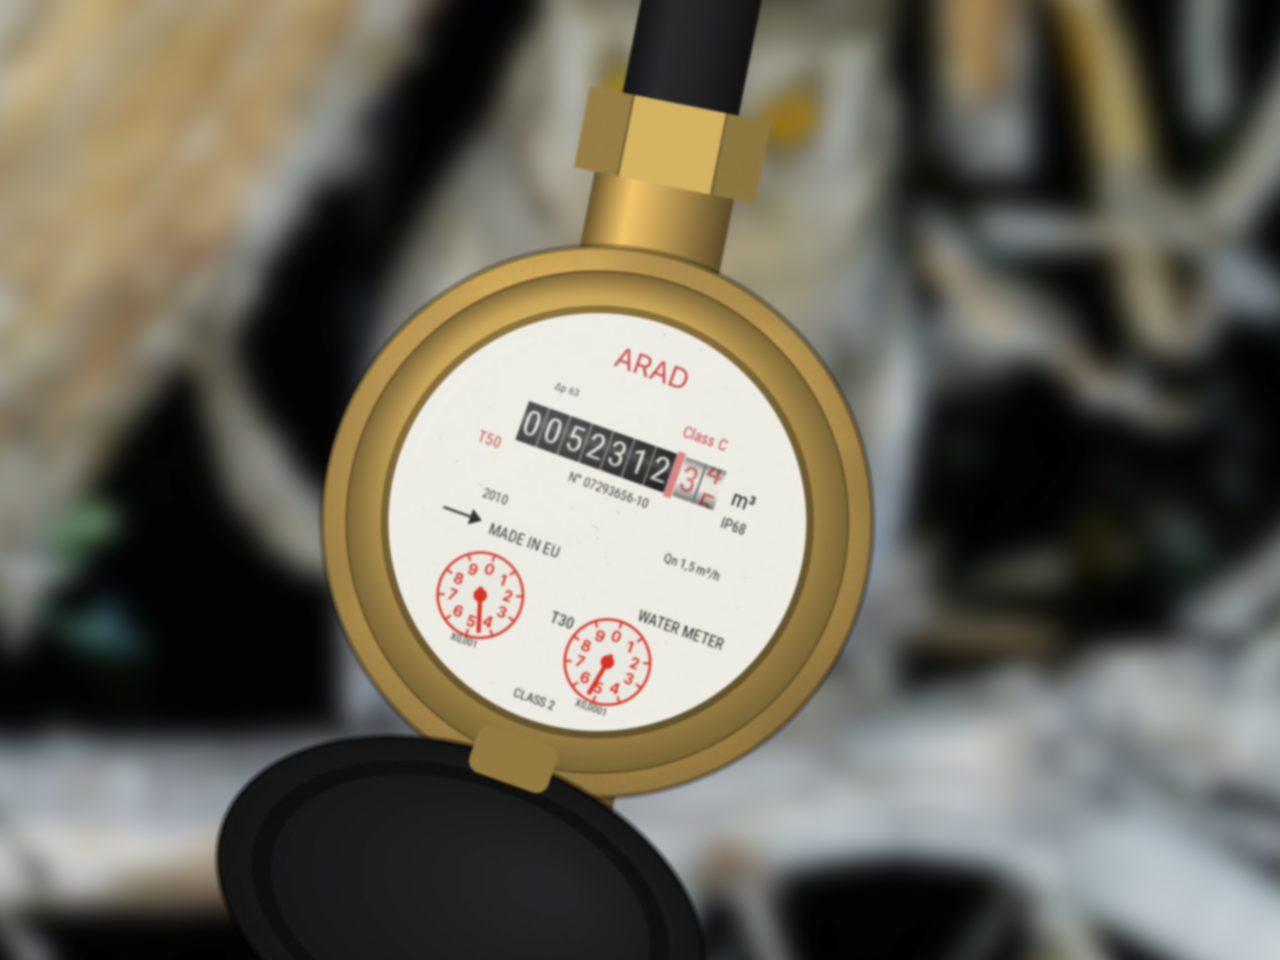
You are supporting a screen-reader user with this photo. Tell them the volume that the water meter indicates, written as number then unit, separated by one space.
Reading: 52312.3445 m³
